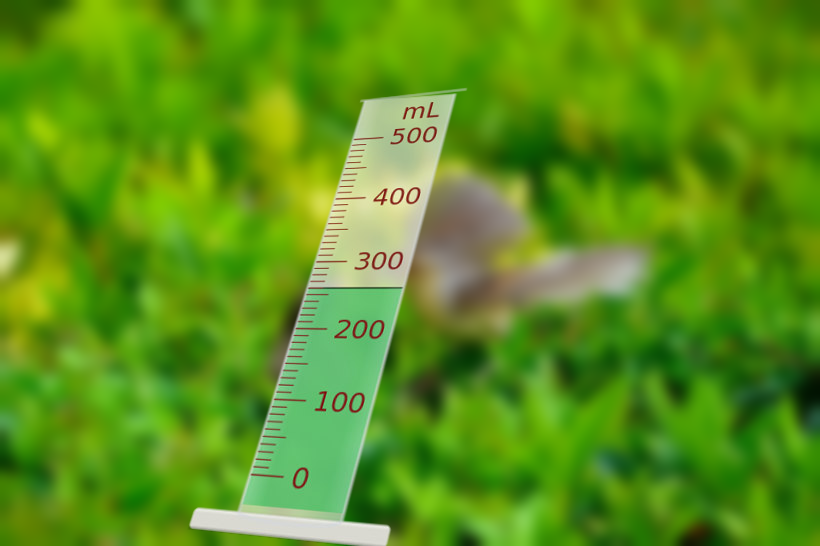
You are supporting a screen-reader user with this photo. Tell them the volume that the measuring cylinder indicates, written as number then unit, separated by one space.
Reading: 260 mL
